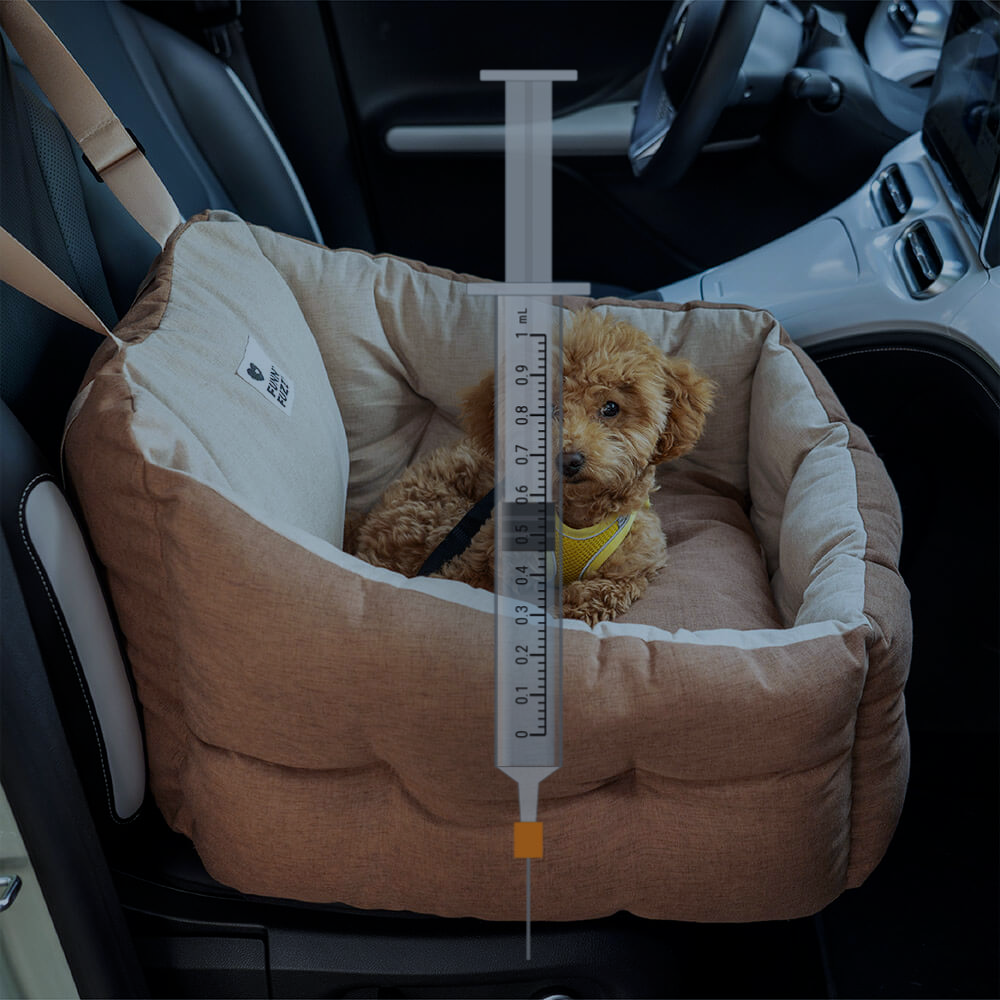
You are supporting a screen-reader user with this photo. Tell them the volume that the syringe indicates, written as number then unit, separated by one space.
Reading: 0.46 mL
